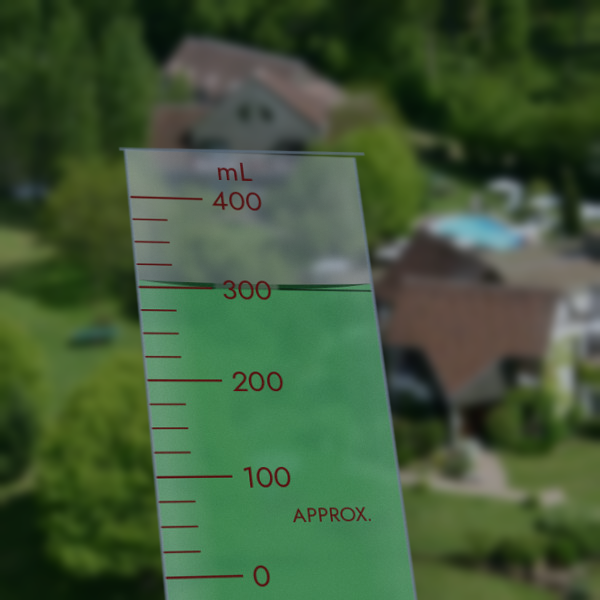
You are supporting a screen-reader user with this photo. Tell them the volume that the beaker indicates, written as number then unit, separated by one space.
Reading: 300 mL
